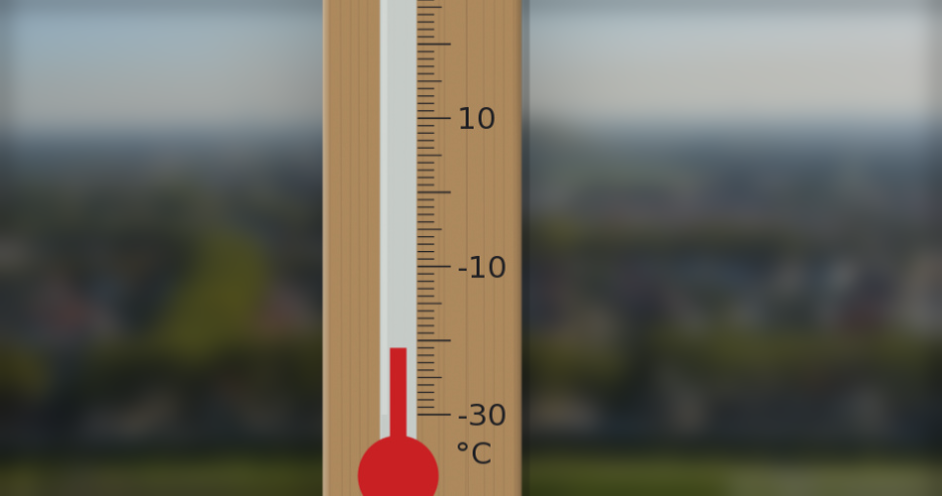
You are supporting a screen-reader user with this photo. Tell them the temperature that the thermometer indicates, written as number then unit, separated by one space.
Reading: -21 °C
